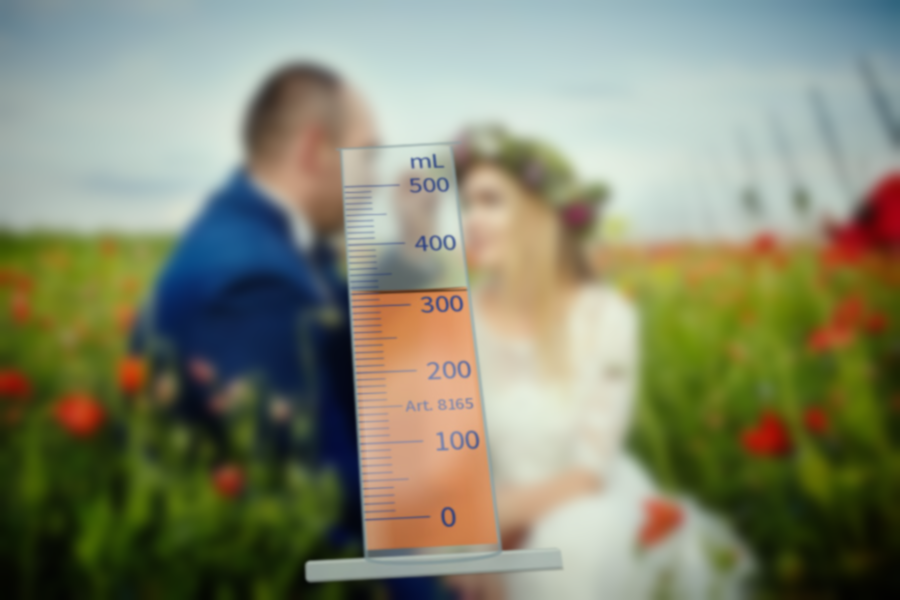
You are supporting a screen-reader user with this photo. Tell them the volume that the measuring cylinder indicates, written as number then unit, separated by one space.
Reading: 320 mL
